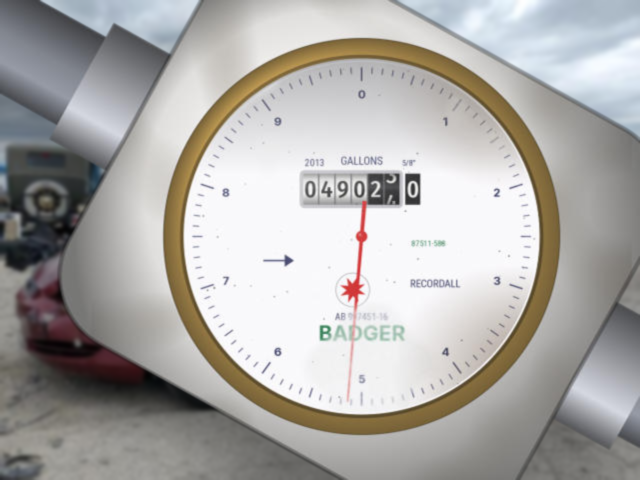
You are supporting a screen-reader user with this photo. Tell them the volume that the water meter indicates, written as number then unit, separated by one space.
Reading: 490235.1 gal
